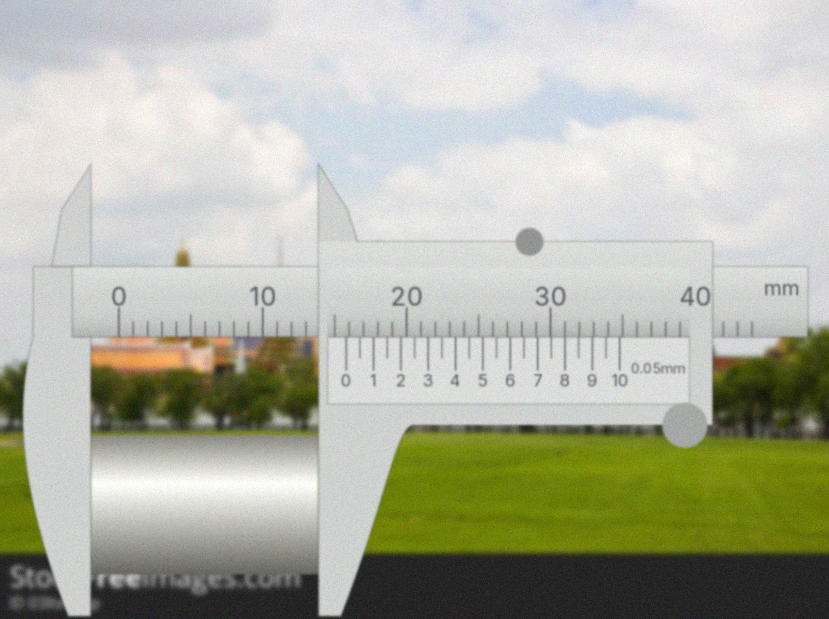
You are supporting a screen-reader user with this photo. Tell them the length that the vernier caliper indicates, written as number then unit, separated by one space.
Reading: 15.8 mm
